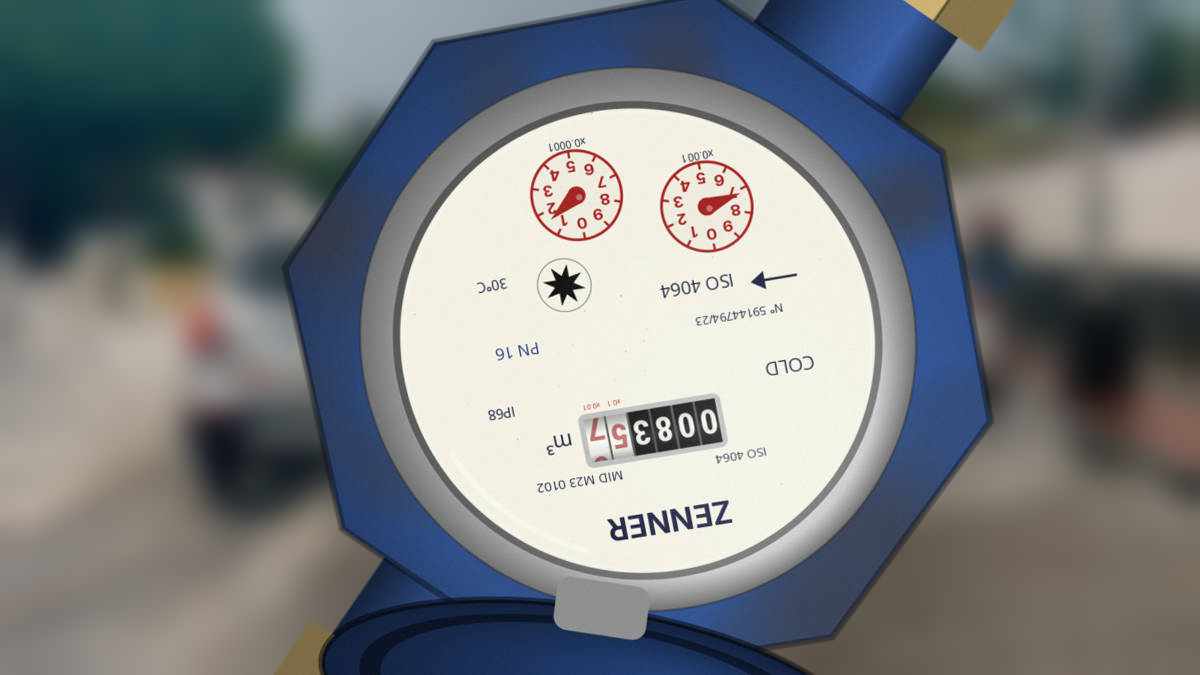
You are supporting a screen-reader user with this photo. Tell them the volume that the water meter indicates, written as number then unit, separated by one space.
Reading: 83.5671 m³
